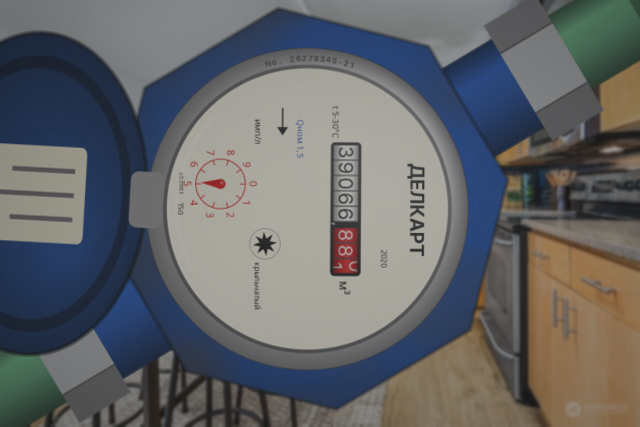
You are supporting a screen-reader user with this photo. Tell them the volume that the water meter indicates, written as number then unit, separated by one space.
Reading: 39066.8805 m³
